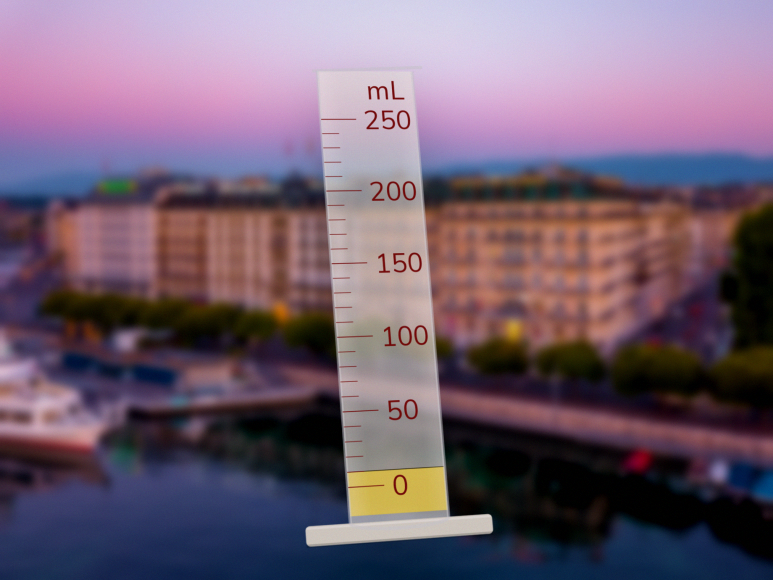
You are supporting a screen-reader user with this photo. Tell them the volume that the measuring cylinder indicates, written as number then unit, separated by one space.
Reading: 10 mL
